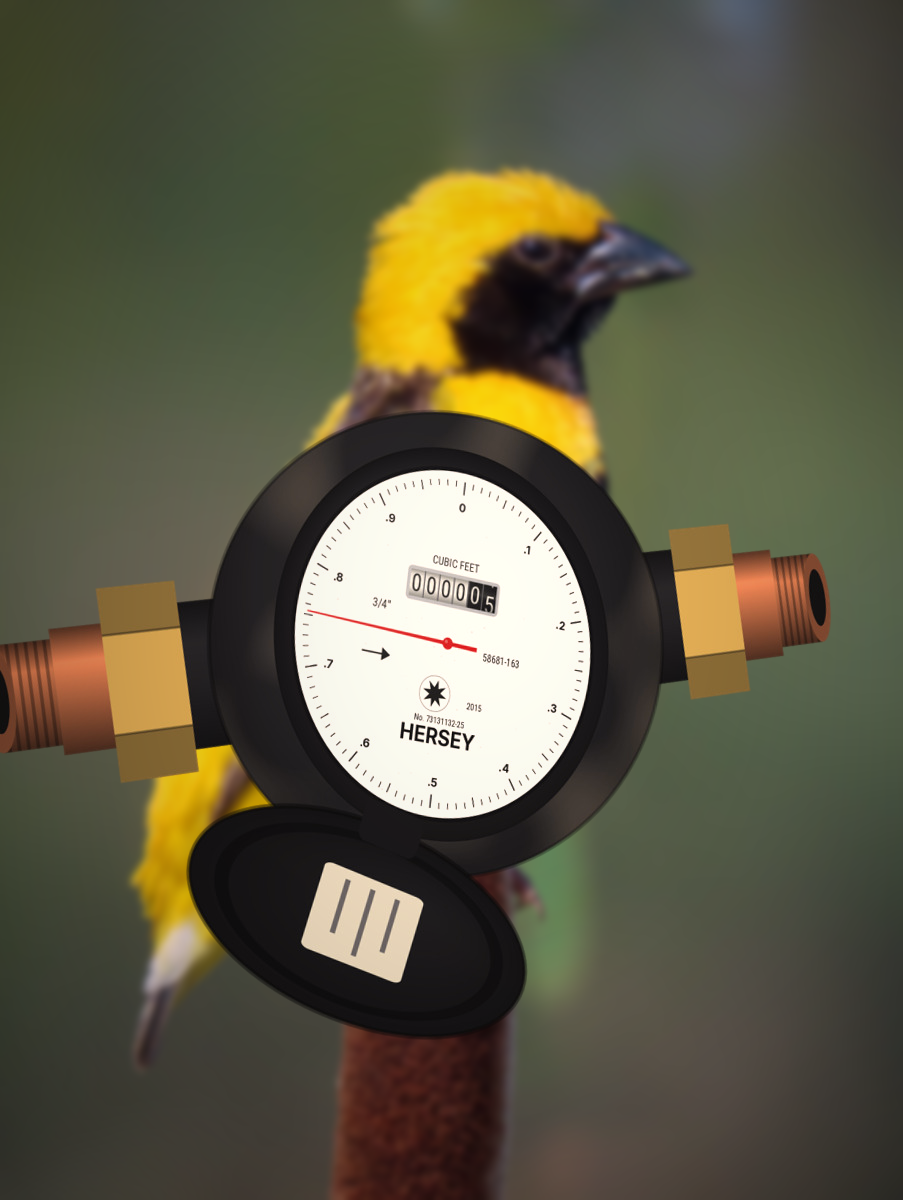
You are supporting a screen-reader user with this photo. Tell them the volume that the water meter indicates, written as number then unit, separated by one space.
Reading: 4.75 ft³
